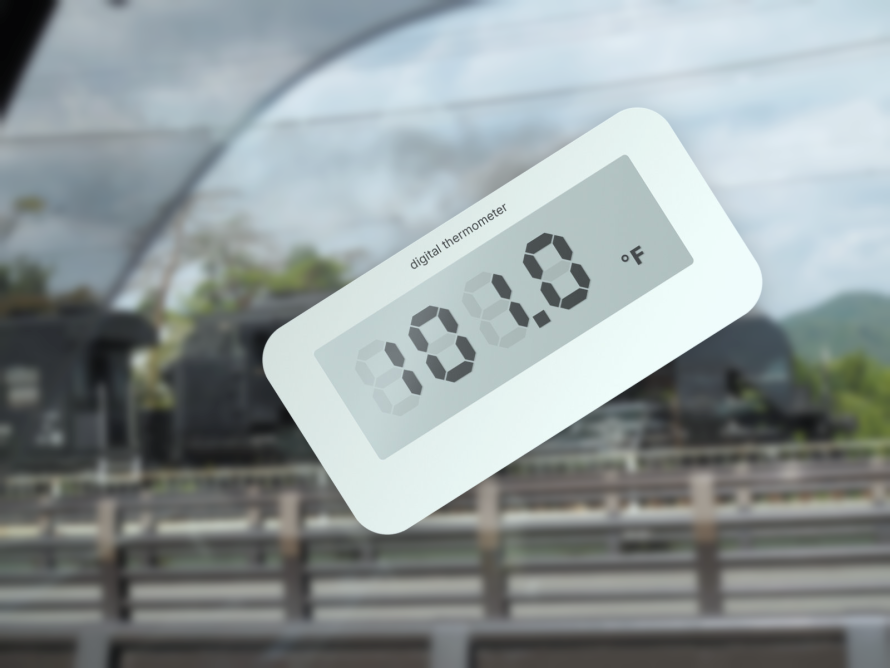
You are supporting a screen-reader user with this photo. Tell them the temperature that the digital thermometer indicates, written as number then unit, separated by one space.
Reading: 101.0 °F
